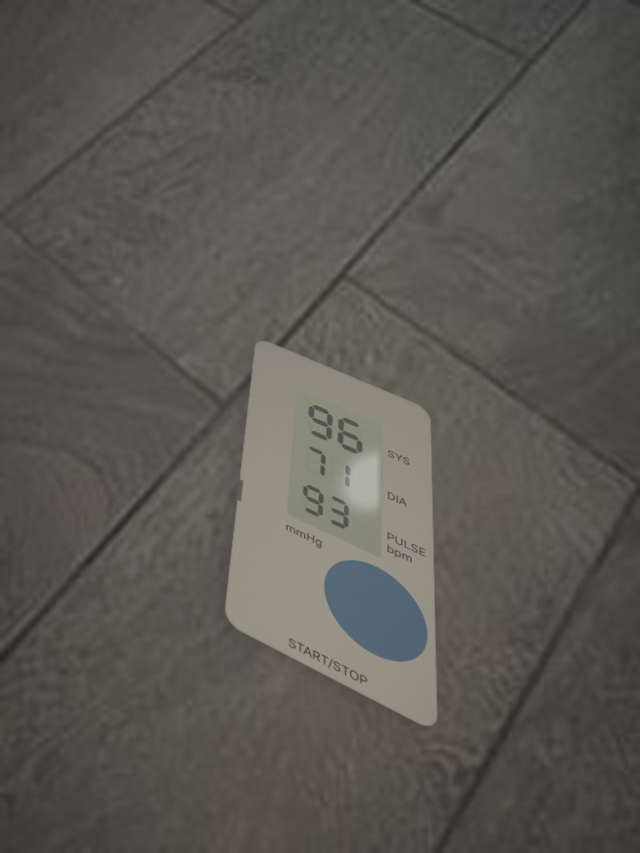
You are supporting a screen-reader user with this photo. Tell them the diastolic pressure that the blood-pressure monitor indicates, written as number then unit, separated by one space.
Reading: 71 mmHg
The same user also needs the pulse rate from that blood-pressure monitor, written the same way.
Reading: 93 bpm
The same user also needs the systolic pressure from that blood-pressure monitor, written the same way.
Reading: 96 mmHg
